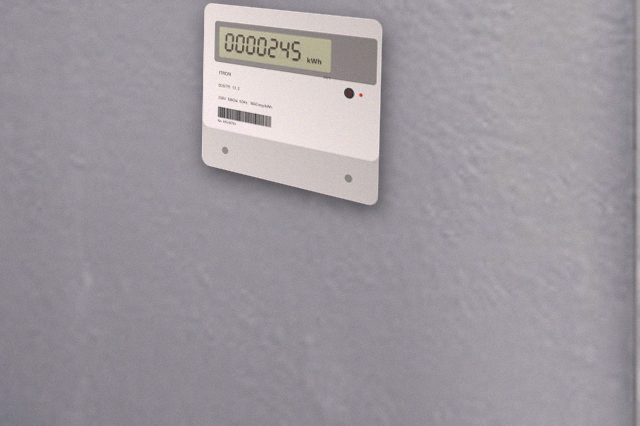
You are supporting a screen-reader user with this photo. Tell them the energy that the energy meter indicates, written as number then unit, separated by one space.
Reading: 245 kWh
